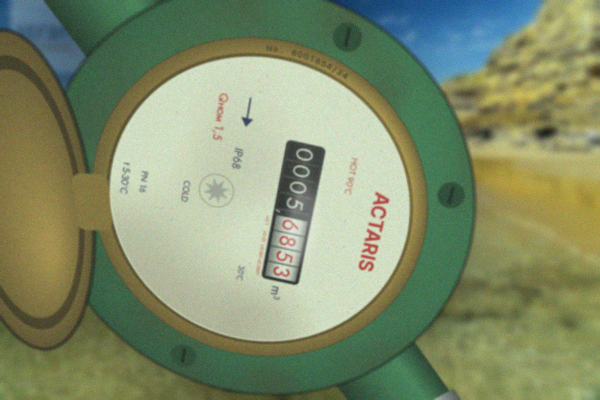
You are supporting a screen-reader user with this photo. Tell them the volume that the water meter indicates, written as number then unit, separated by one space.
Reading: 5.6853 m³
